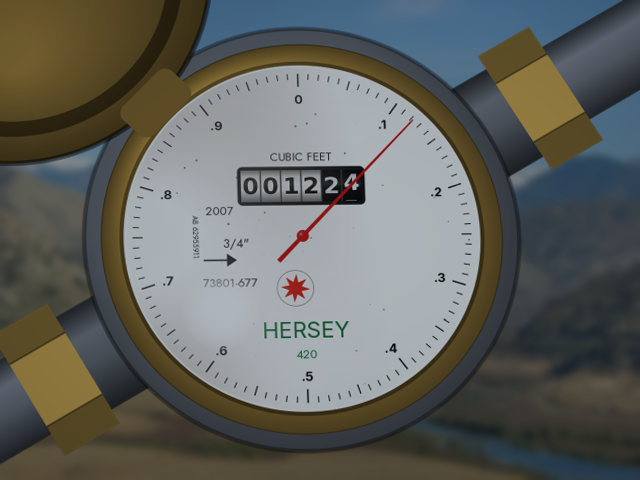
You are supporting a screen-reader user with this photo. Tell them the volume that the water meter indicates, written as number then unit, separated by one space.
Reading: 1224.12 ft³
